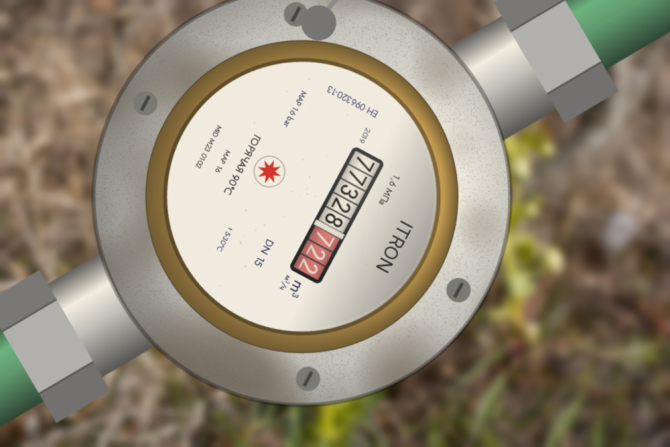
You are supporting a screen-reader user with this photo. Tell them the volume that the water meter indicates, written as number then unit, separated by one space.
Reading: 77328.722 m³
